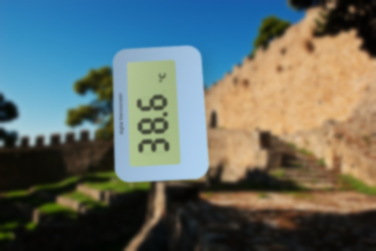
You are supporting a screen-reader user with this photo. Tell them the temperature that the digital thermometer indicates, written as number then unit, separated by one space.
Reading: 38.6 °C
